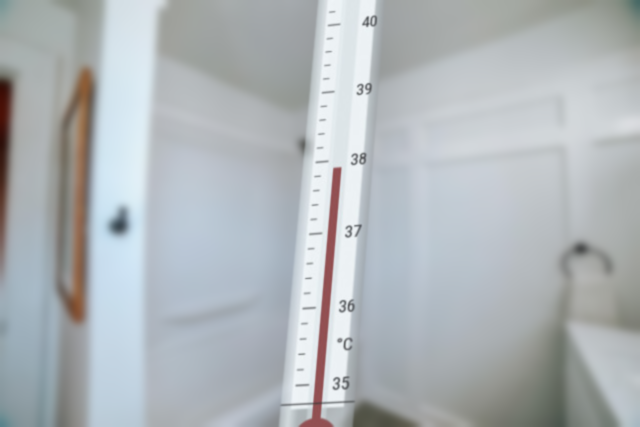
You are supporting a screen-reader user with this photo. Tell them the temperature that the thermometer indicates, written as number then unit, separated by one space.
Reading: 37.9 °C
